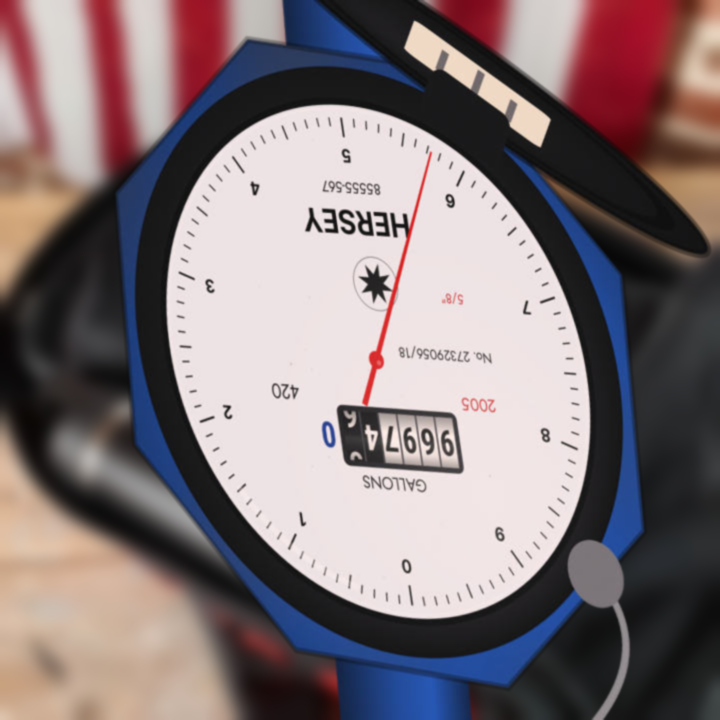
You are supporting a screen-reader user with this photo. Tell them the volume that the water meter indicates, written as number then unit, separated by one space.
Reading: 9697455.7 gal
